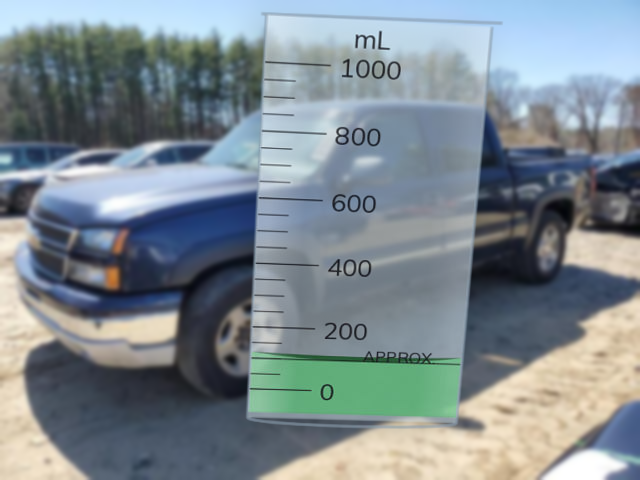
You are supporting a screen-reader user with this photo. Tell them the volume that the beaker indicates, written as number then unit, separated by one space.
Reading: 100 mL
